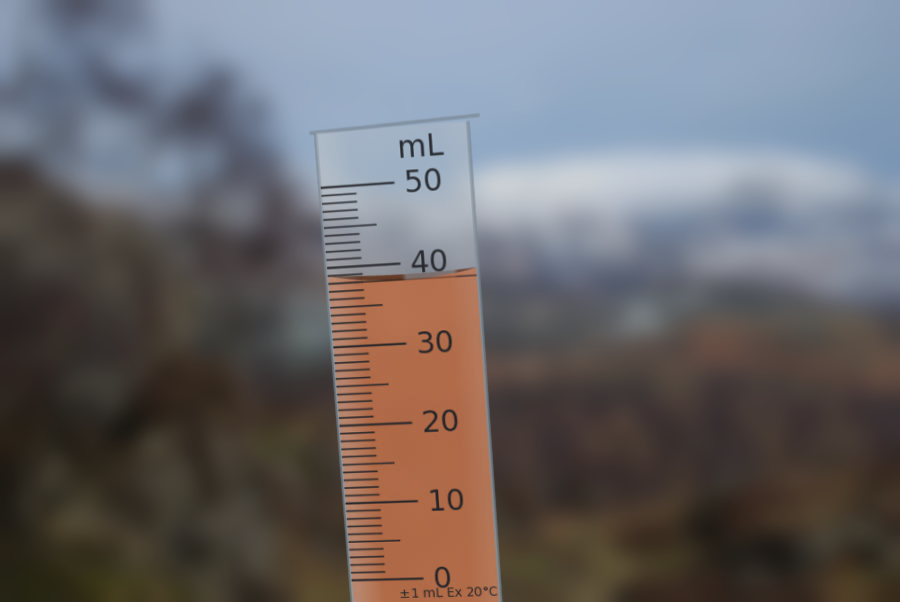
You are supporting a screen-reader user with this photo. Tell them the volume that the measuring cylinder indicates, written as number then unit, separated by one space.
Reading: 38 mL
